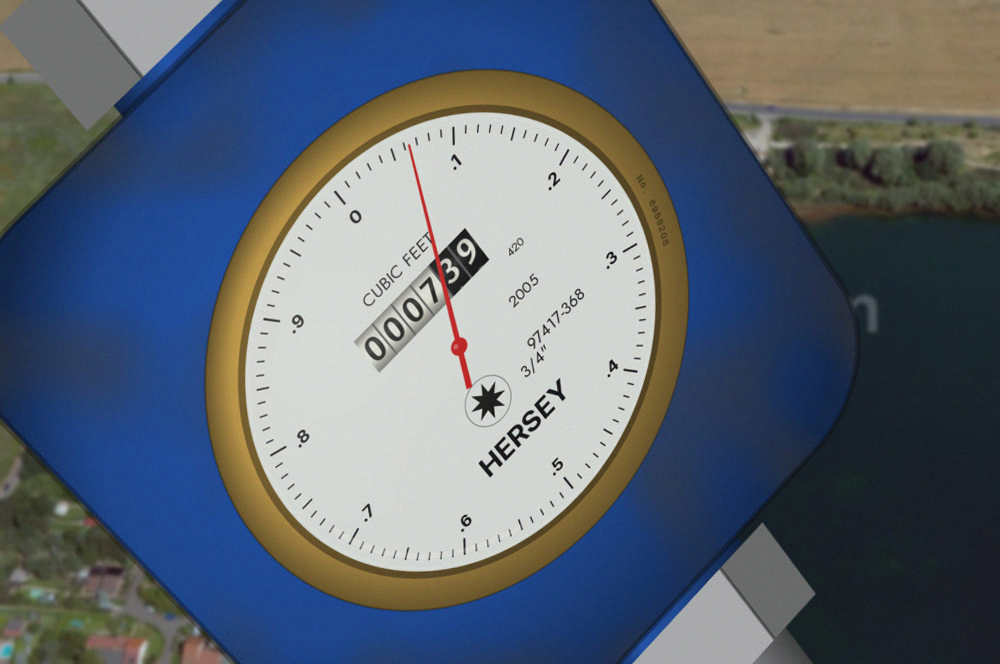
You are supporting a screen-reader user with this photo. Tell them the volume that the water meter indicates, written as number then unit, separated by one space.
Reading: 739.06 ft³
